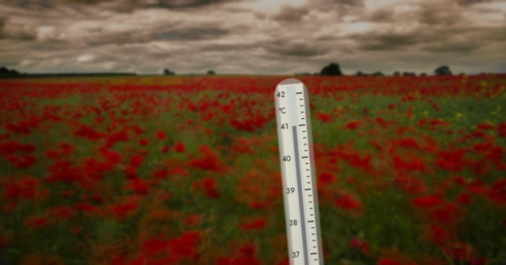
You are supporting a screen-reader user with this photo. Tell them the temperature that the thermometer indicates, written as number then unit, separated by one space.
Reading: 41 °C
